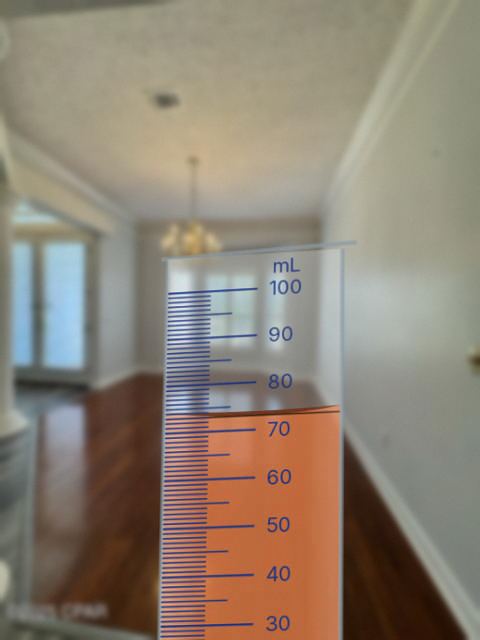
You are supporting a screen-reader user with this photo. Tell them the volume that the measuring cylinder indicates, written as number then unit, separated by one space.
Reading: 73 mL
